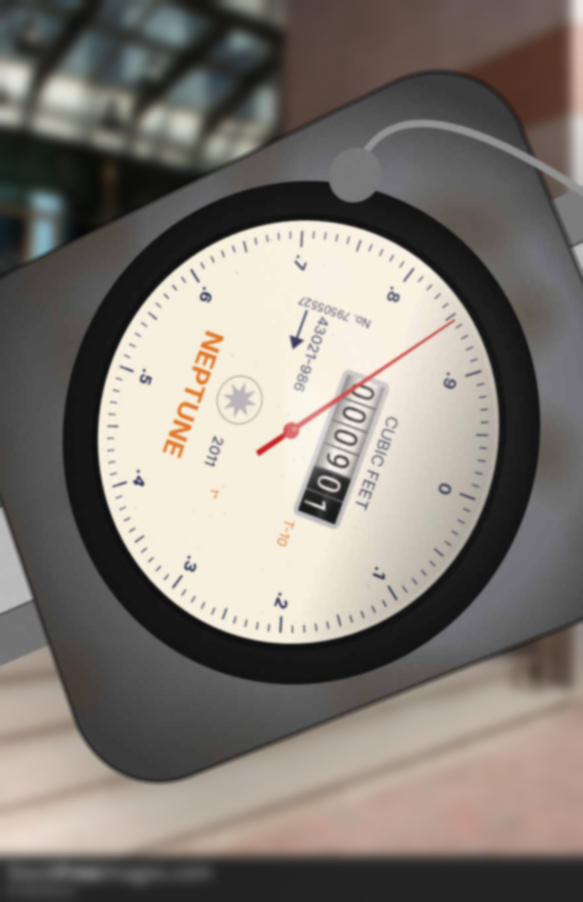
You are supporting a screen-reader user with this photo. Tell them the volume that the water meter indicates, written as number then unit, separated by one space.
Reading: 900.85 ft³
